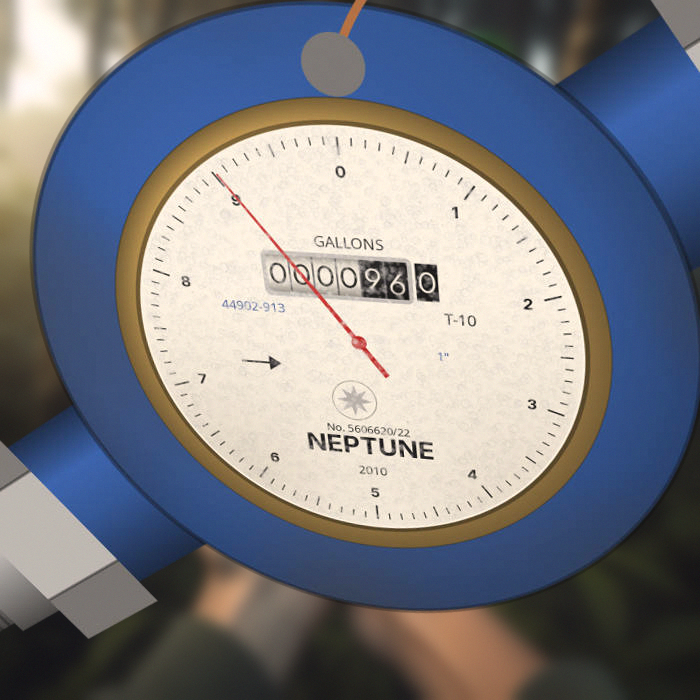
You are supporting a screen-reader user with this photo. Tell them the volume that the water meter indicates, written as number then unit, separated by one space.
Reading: 959.0 gal
